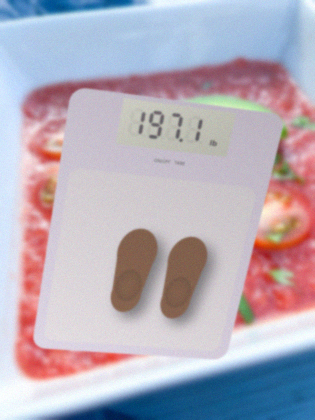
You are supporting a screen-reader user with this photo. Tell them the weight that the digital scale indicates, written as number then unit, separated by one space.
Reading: 197.1 lb
